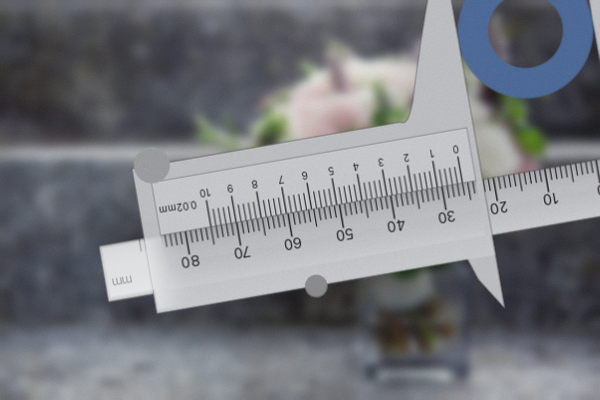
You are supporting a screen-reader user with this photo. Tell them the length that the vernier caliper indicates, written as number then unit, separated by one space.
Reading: 26.0 mm
